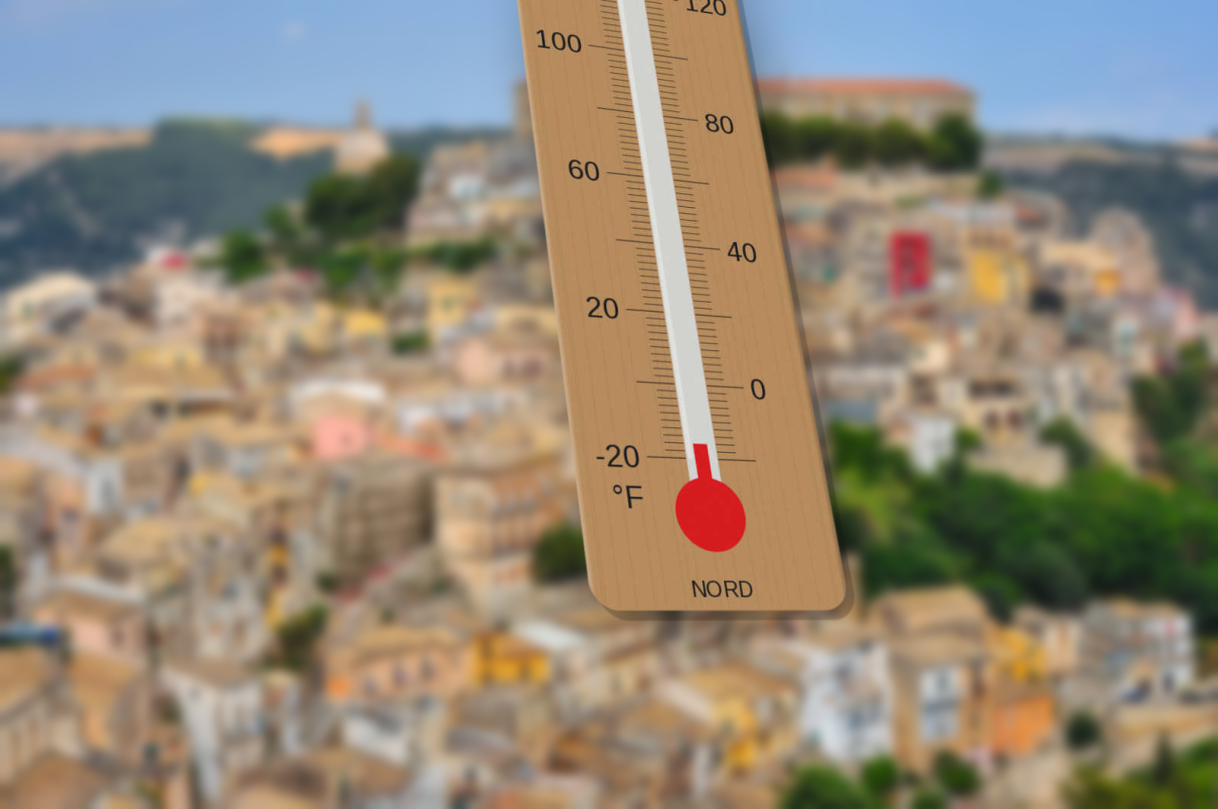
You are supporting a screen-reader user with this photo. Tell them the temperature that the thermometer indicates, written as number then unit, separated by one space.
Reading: -16 °F
